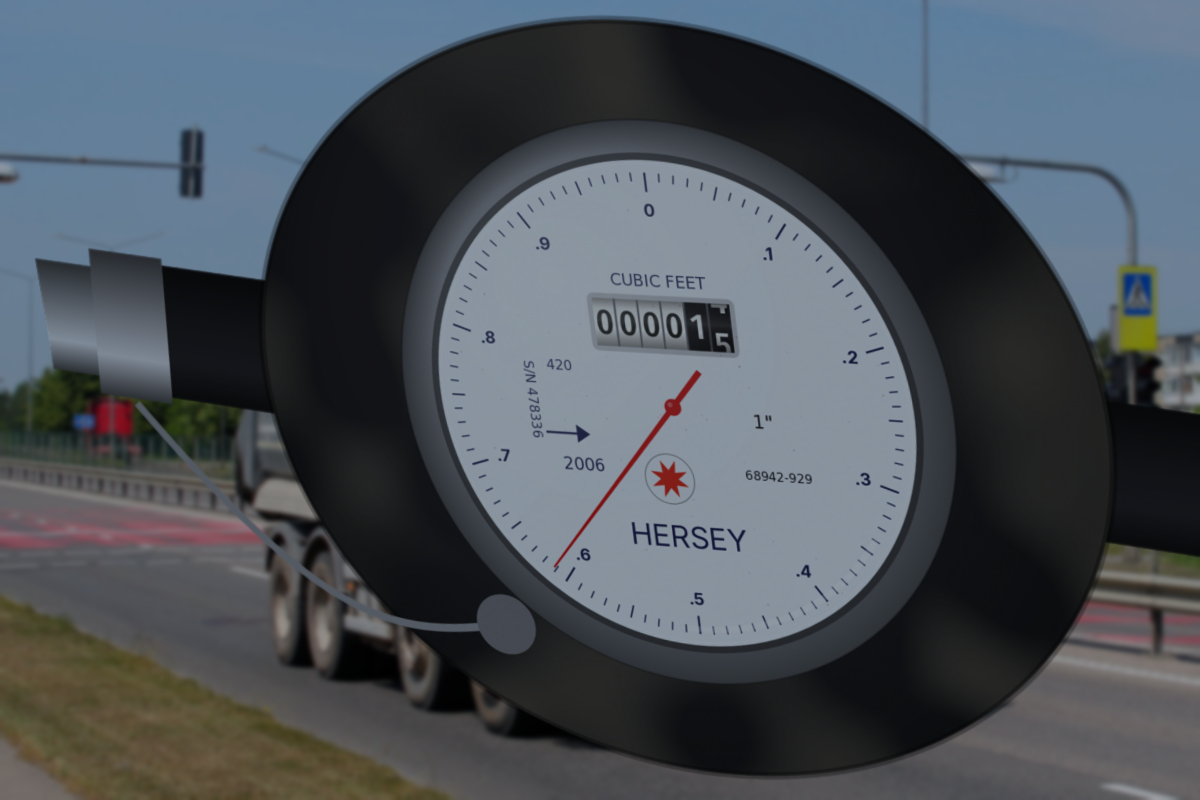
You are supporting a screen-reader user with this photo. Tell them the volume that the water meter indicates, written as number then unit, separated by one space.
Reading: 14.61 ft³
